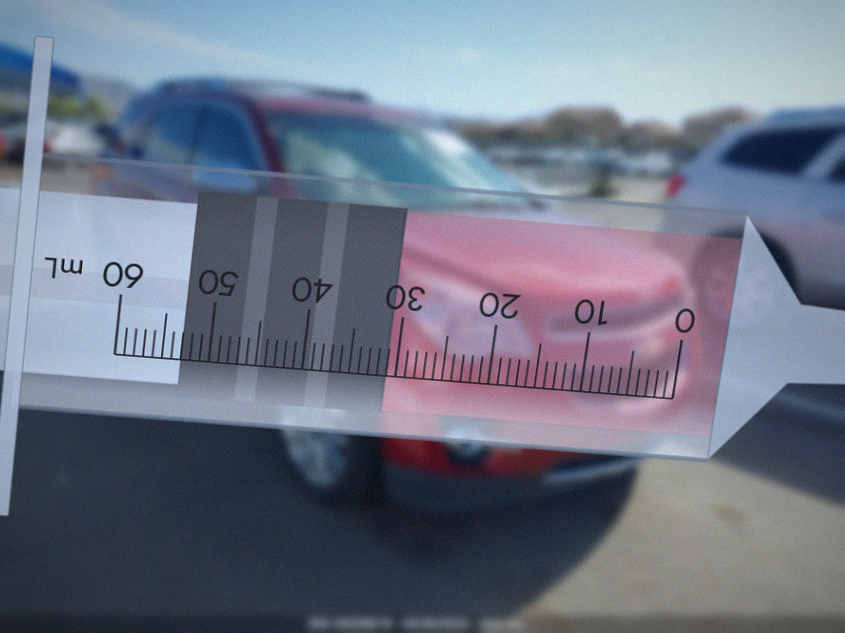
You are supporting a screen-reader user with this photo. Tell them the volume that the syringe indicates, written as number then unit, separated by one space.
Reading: 31 mL
